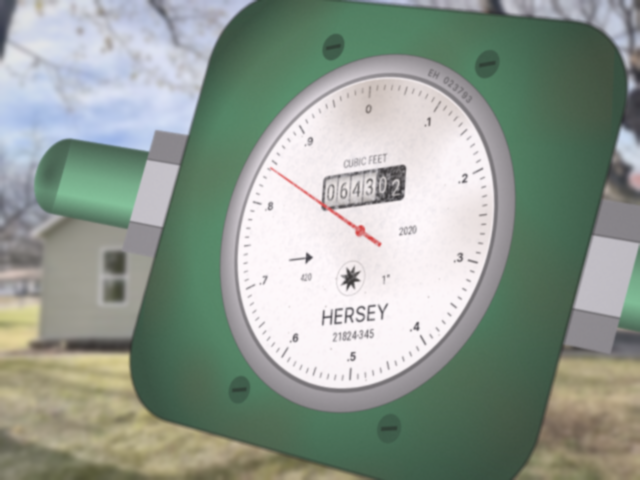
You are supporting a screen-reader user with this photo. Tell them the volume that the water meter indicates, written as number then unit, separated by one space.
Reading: 64301.84 ft³
